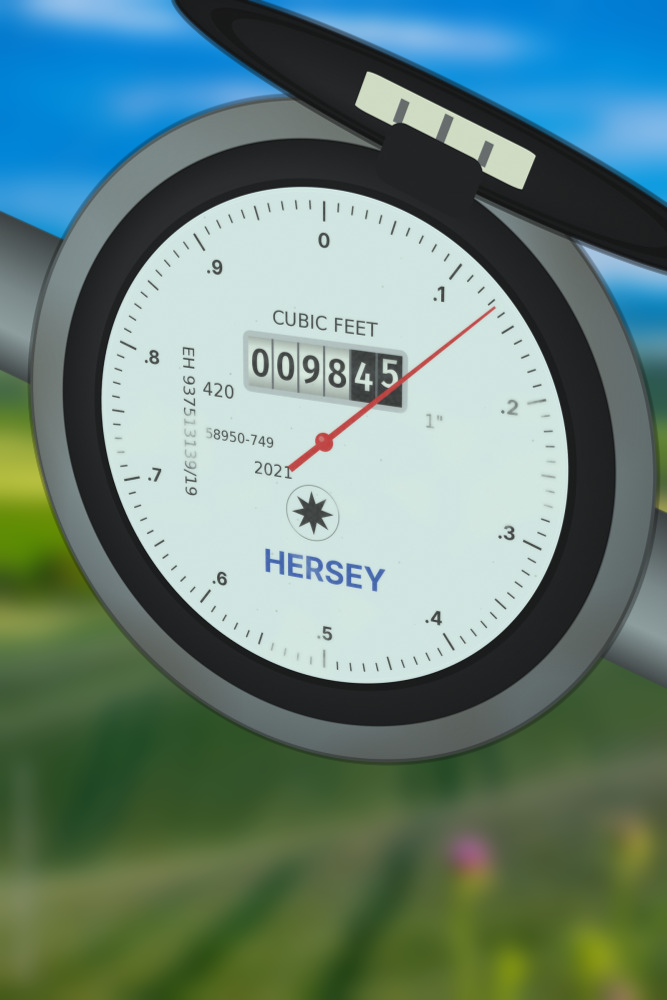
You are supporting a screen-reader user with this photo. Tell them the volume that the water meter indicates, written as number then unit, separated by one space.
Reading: 9845.13 ft³
